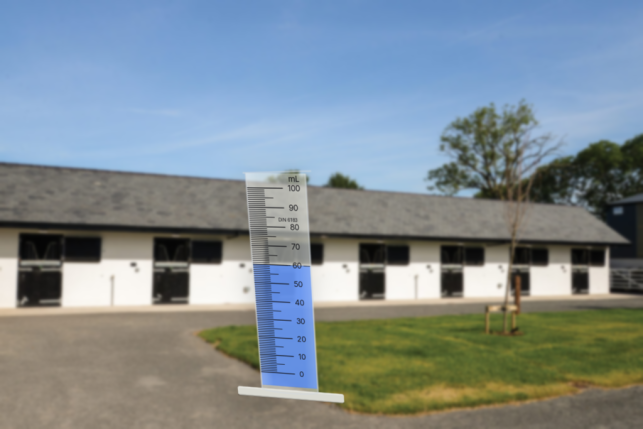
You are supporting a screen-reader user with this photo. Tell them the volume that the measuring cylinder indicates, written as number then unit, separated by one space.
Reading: 60 mL
